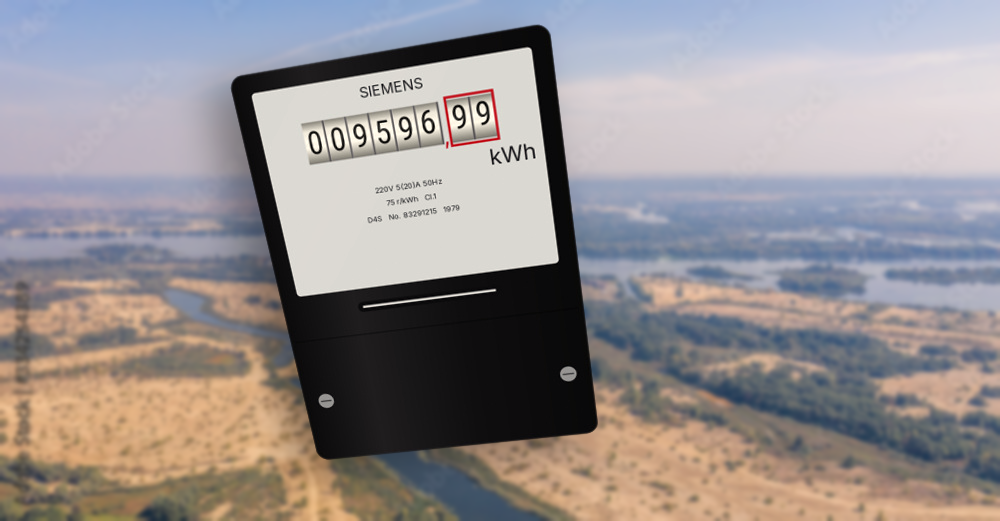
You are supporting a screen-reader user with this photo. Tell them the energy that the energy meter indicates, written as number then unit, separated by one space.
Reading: 9596.99 kWh
